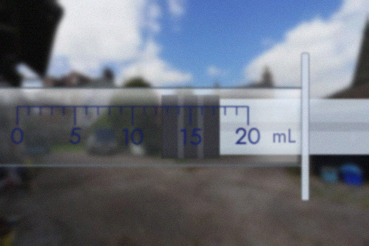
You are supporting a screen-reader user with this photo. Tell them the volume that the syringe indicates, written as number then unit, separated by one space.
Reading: 12.5 mL
